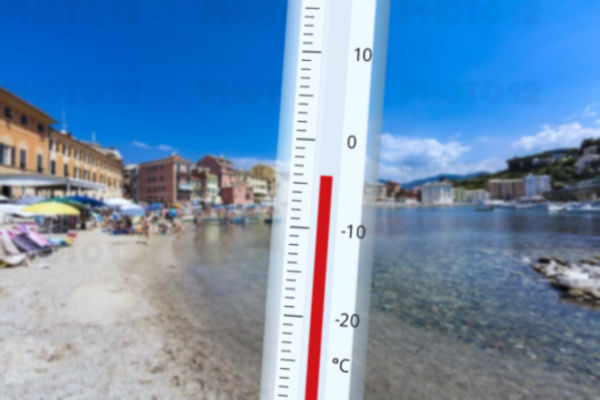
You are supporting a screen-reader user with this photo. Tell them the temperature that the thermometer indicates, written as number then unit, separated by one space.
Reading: -4 °C
